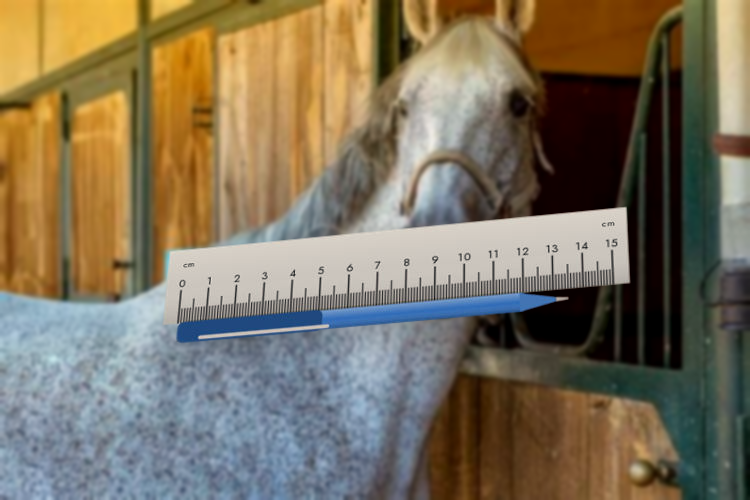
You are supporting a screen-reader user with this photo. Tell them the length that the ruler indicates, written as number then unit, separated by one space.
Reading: 13.5 cm
